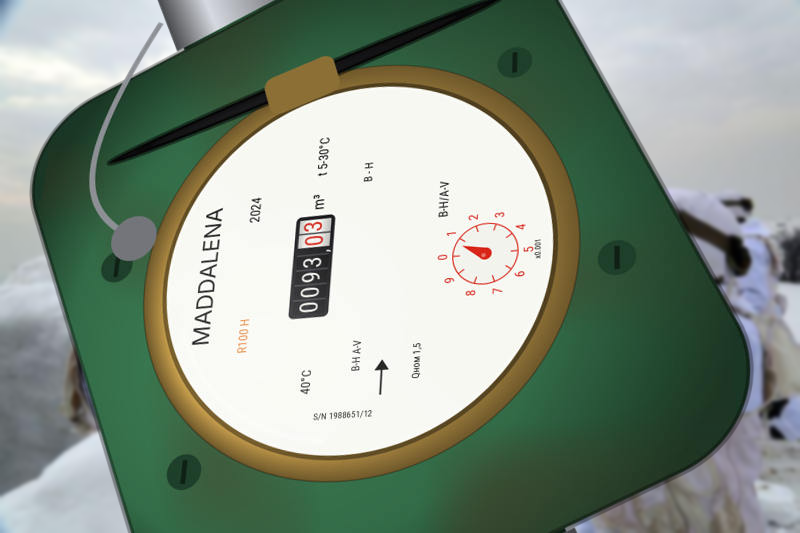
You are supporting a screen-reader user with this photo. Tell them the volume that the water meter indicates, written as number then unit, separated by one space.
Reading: 93.030 m³
